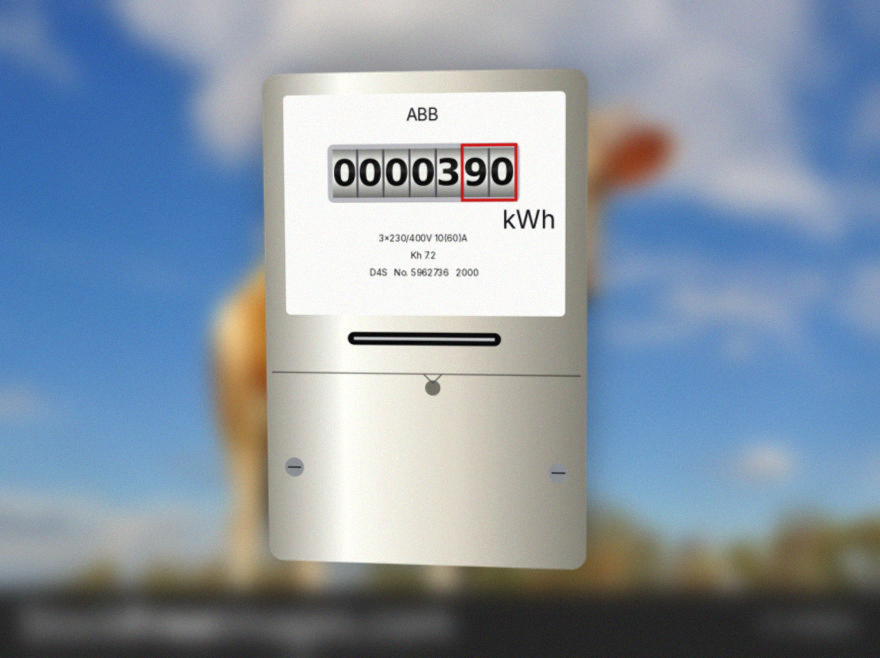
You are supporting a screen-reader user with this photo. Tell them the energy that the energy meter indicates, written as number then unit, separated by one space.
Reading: 3.90 kWh
